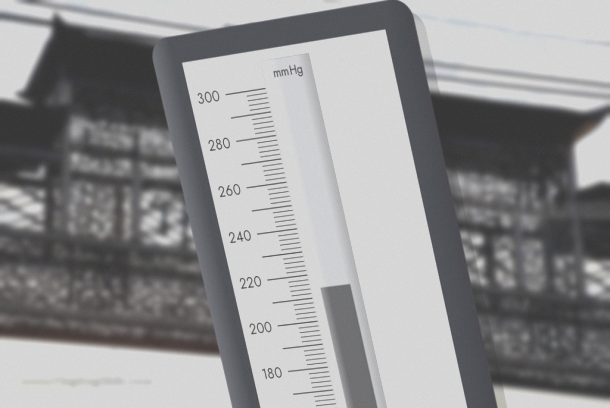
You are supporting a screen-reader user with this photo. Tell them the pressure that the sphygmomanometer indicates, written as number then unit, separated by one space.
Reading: 214 mmHg
